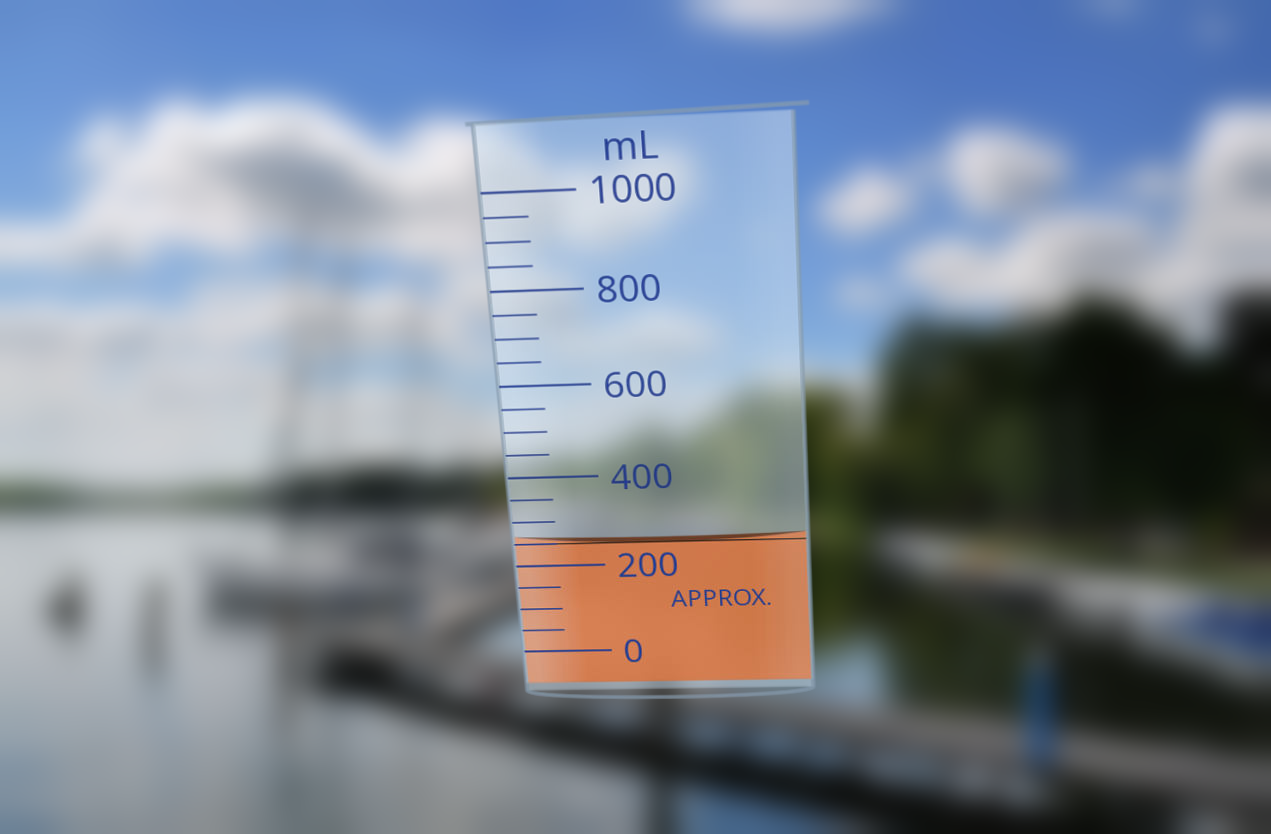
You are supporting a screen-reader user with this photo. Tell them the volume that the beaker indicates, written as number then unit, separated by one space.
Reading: 250 mL
